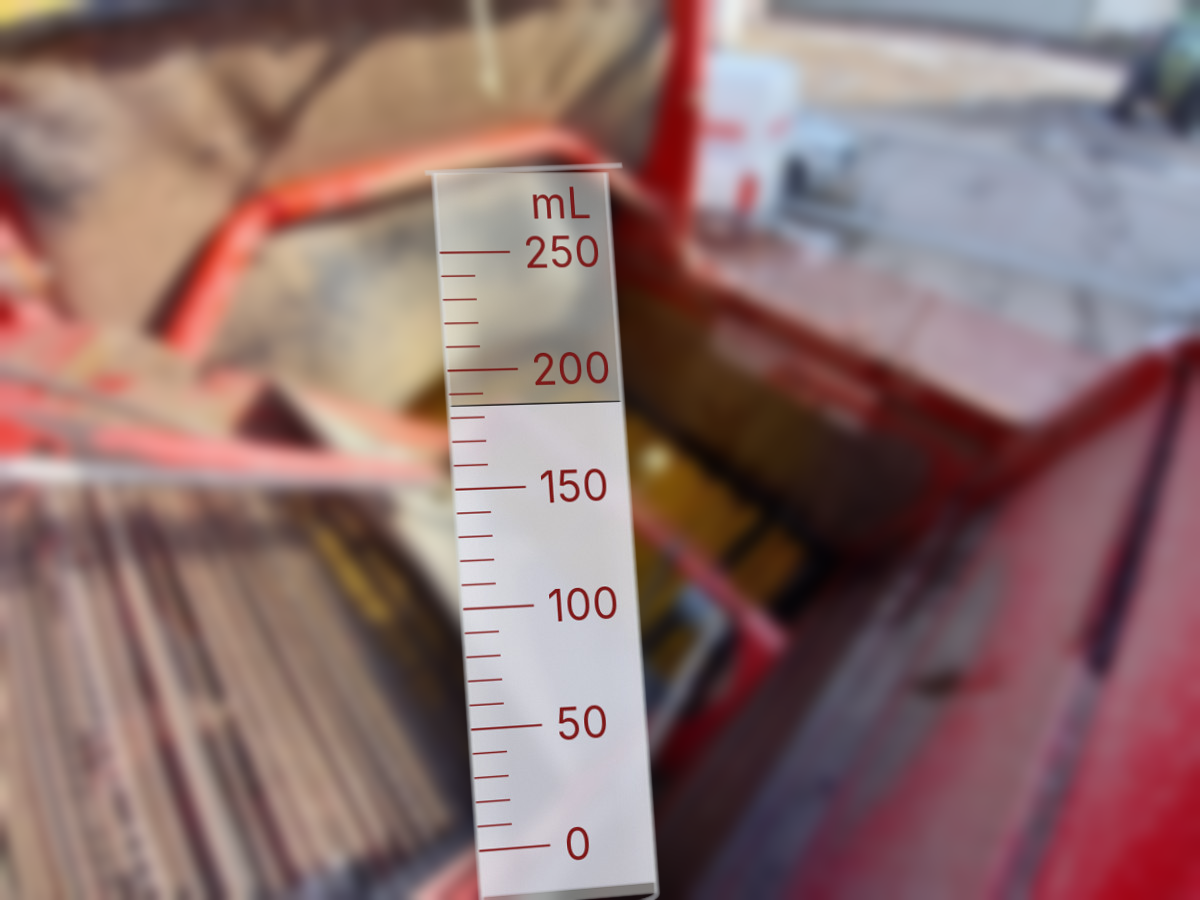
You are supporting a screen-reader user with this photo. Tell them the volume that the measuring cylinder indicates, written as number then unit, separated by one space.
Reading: 185 mL
